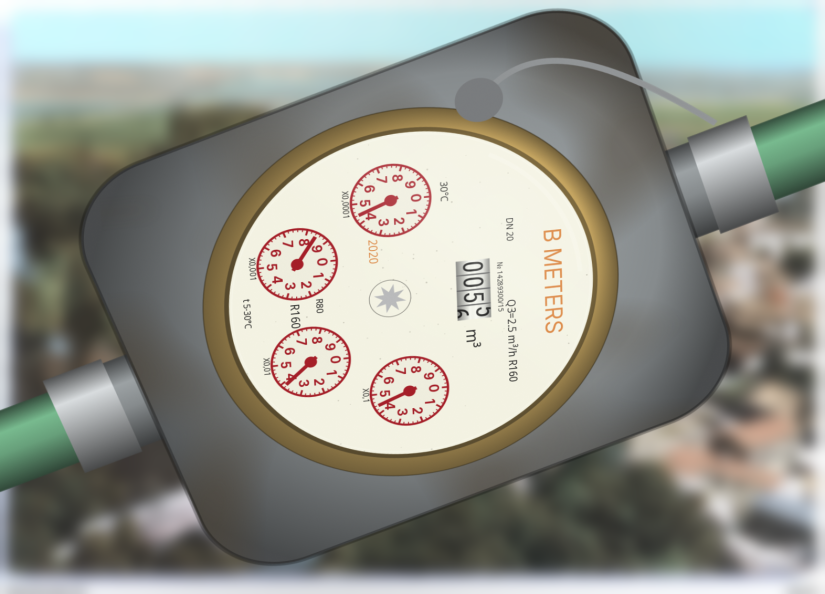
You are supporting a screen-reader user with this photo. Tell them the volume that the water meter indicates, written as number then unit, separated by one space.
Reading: 55.4384 m³
